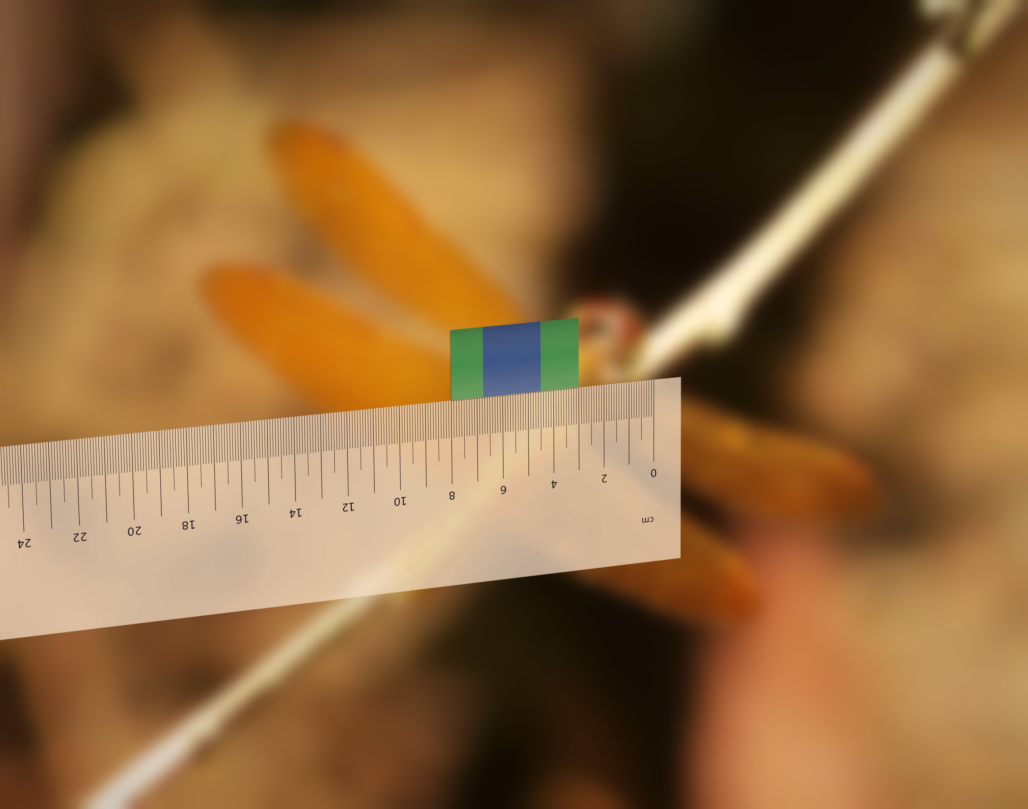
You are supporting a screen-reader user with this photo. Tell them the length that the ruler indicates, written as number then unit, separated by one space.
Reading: 5 cm
